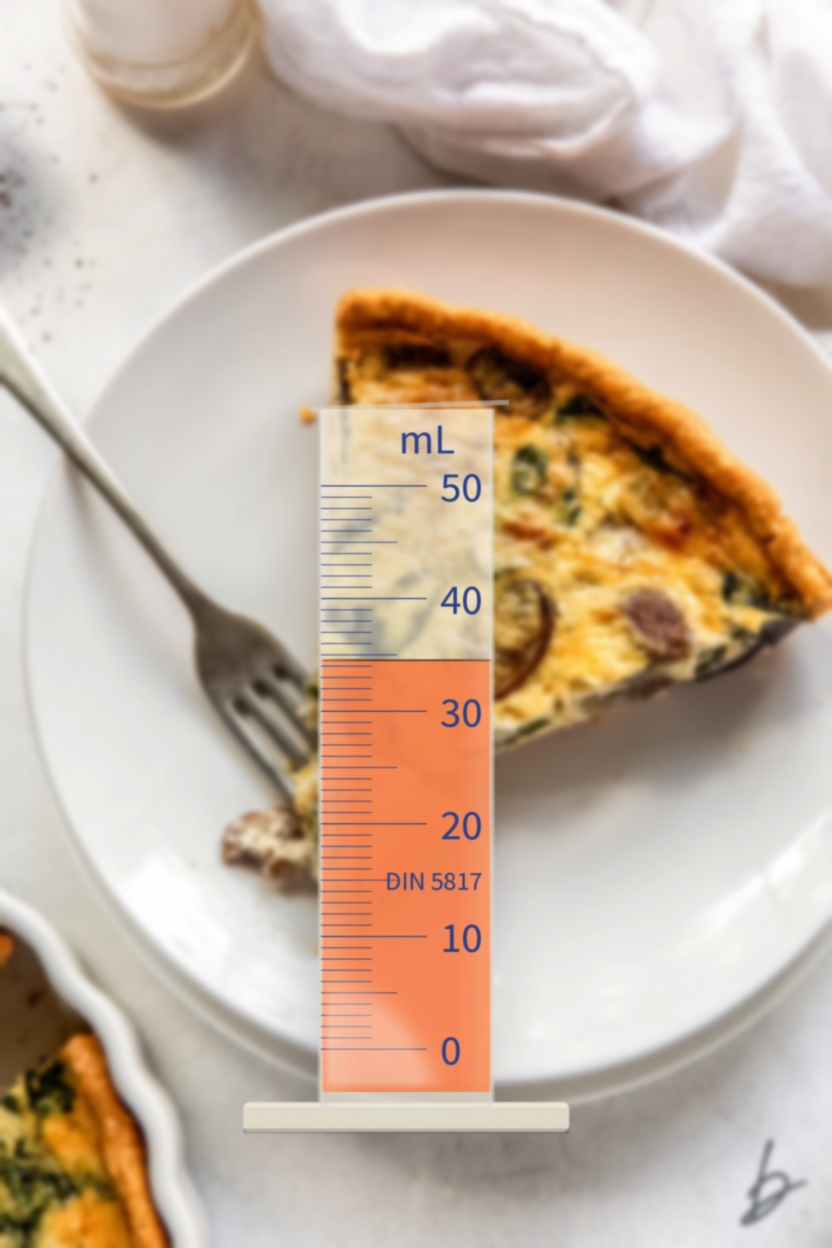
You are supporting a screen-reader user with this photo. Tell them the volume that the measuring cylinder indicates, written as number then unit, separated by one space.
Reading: 34.5 mL
